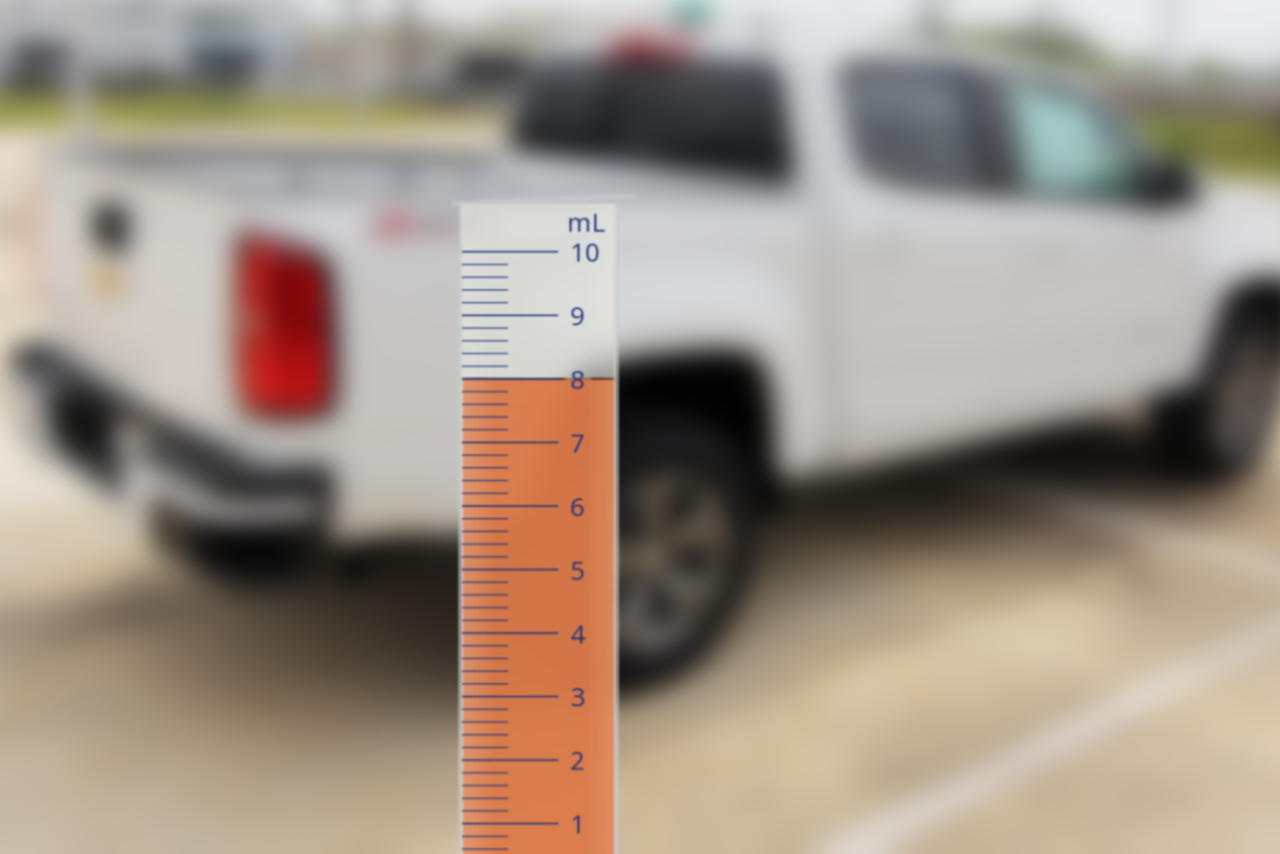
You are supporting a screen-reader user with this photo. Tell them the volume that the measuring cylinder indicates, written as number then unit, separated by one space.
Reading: 8 mL
